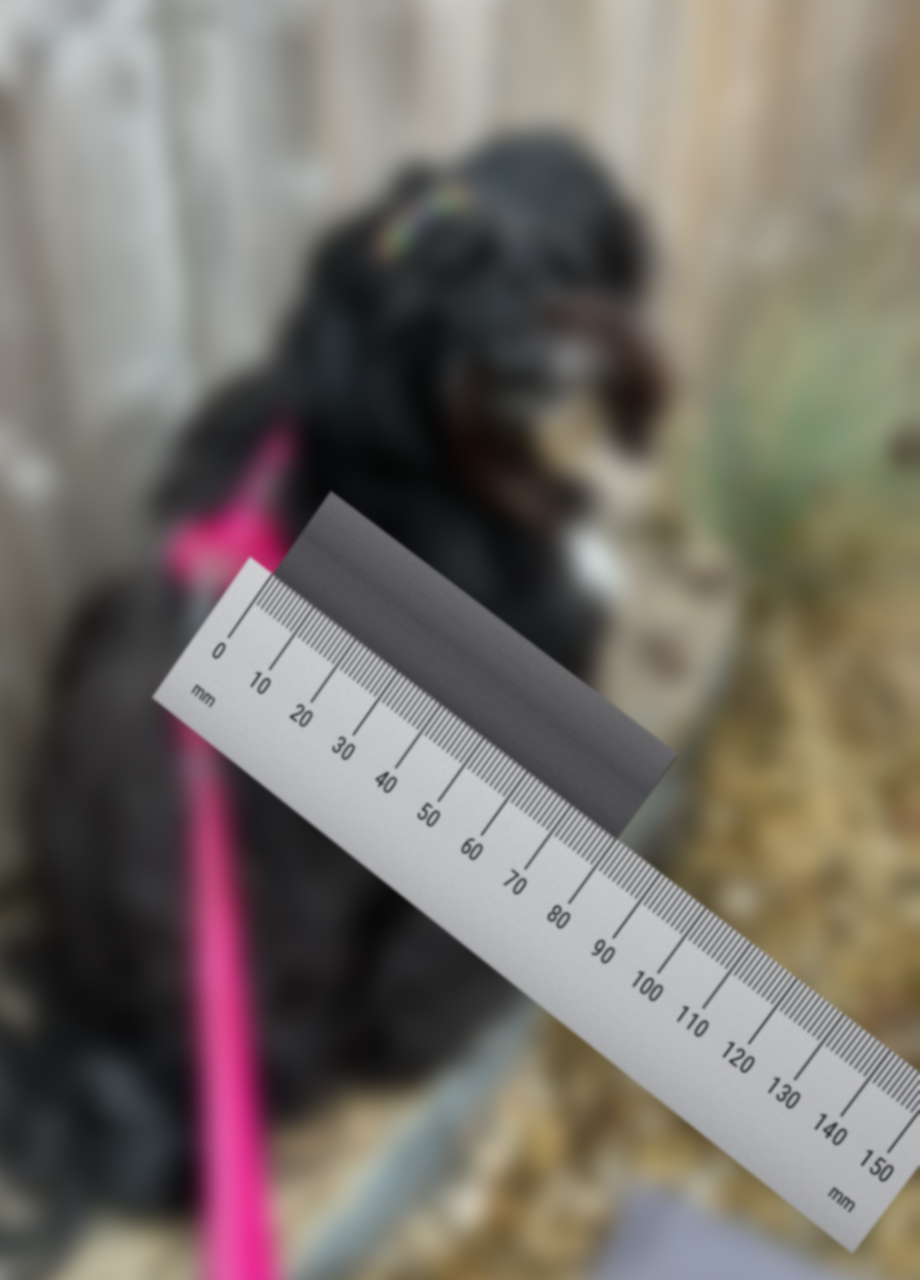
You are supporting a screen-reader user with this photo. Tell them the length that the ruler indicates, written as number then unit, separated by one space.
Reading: 80 mm
